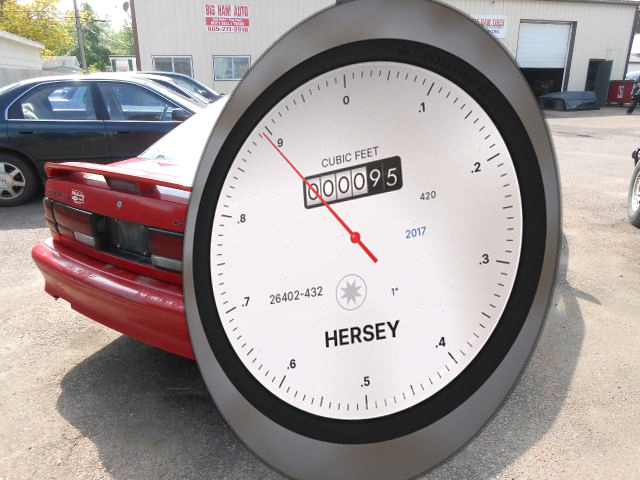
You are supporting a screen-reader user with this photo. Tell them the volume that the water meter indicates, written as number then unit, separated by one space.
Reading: 94.89 ft³
